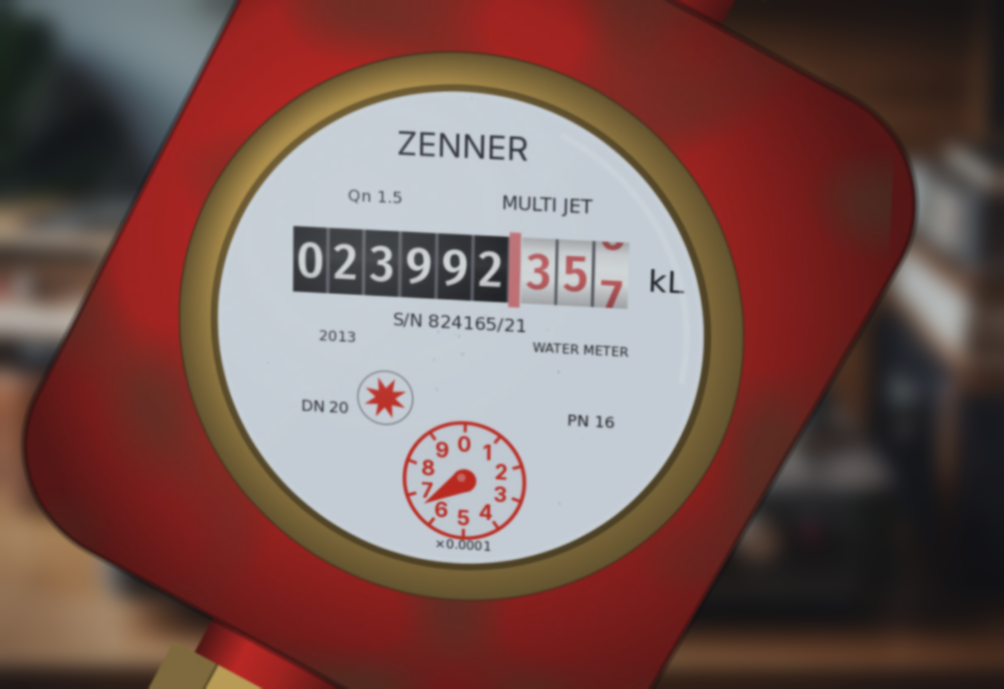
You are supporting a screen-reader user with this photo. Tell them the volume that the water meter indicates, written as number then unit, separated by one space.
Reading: 23992.3566 kL
